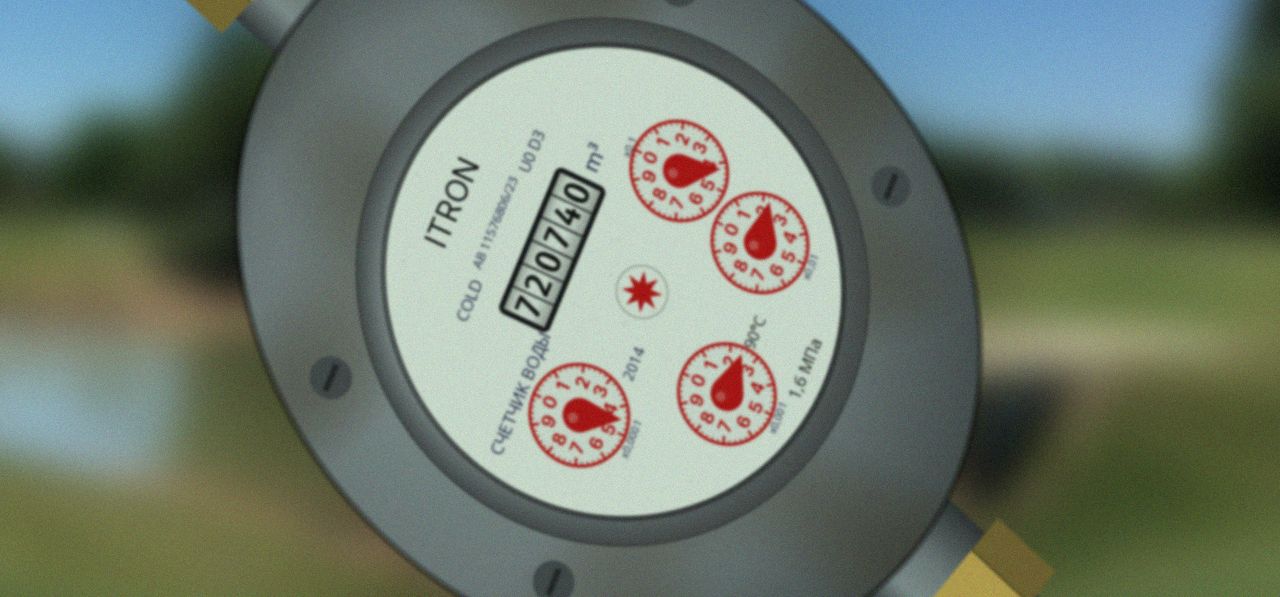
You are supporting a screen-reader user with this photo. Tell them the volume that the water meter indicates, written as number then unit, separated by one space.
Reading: 720740.4224 m³
